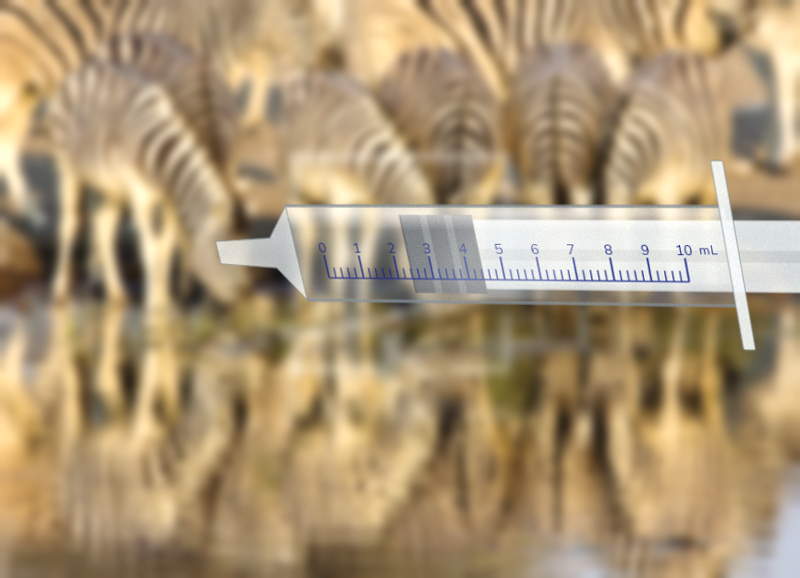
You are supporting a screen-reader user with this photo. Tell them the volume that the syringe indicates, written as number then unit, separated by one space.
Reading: 2.4 mL
